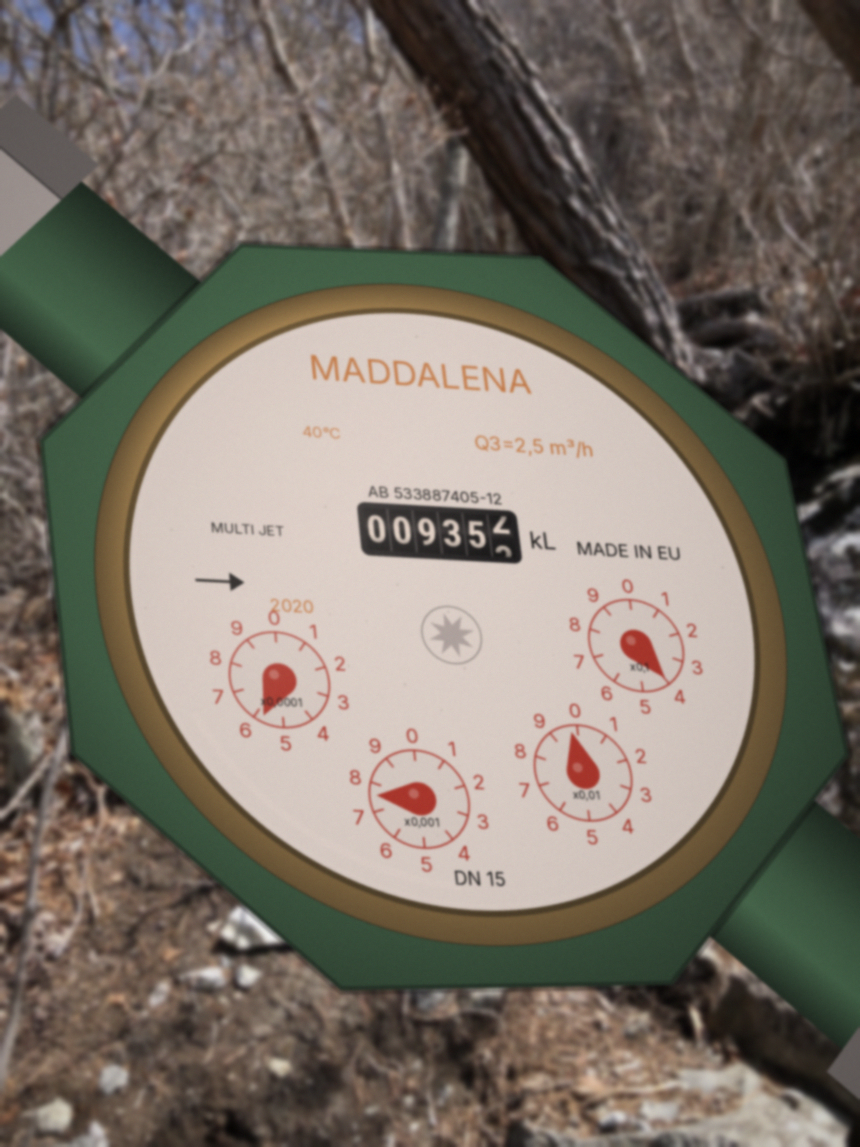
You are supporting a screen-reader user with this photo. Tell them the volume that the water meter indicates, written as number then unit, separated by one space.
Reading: 9352.3975 kL
